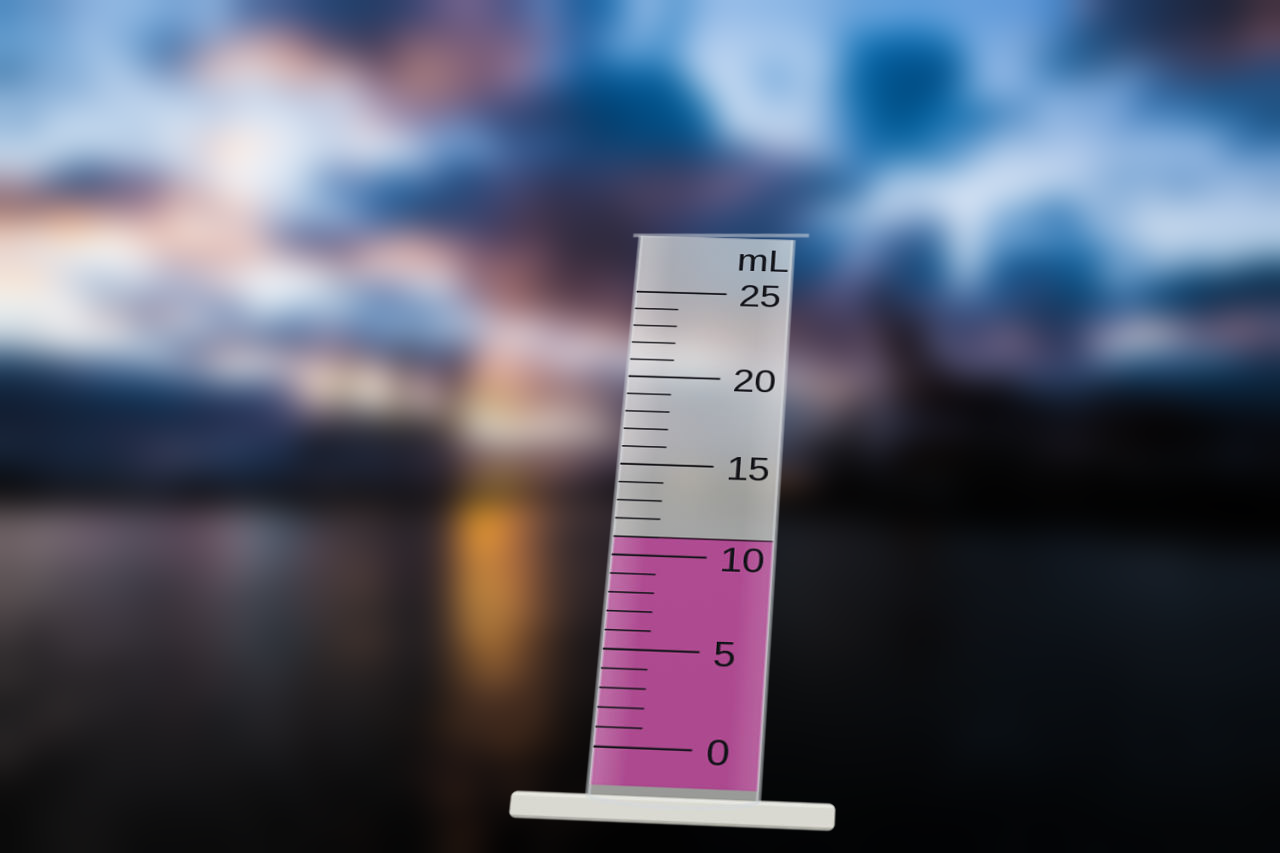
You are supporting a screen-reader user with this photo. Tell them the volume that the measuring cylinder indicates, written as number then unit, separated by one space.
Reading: 11 mL
